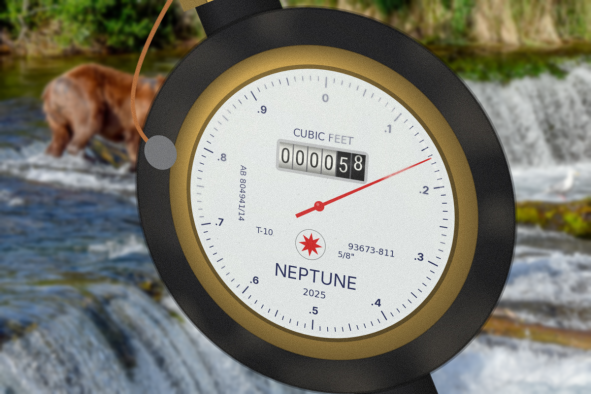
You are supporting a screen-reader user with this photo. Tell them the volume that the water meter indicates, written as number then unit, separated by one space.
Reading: 58.16 ft³
